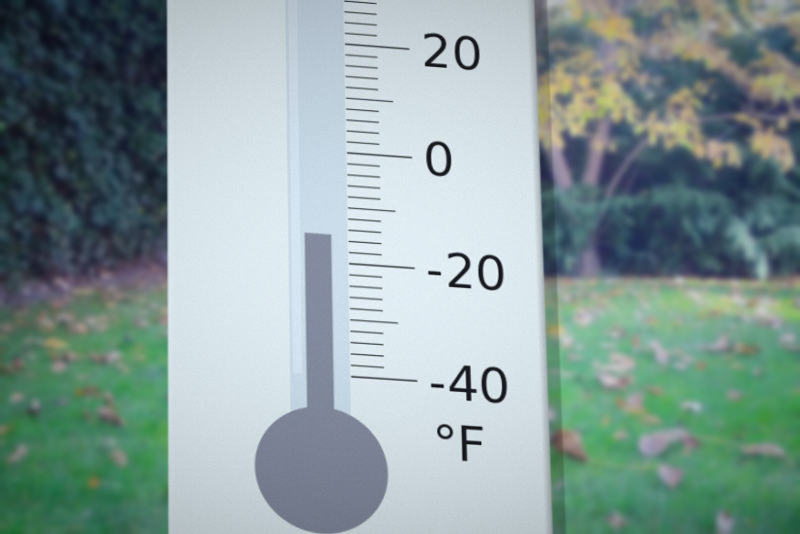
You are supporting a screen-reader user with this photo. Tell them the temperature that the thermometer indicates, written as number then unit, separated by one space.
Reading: -15 °F
